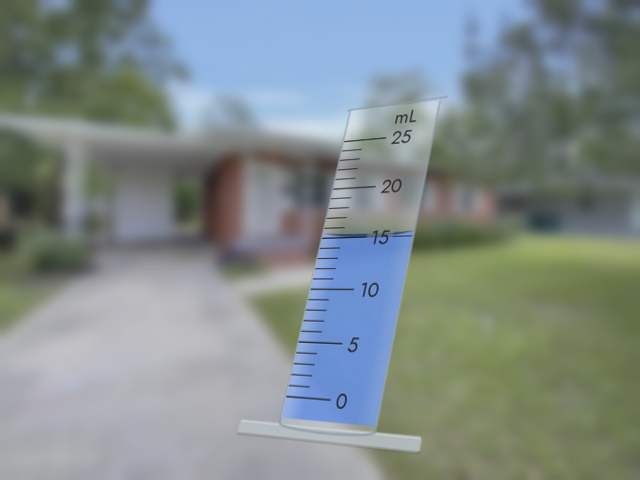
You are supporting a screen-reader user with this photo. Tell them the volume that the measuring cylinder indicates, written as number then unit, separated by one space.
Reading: 15 mL
